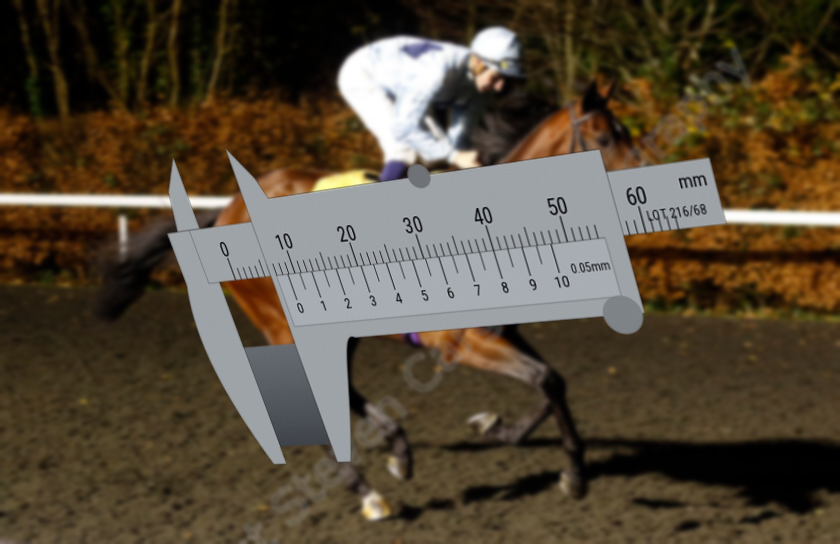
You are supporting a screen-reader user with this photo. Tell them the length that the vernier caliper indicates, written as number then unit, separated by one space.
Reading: 8.8 mm
